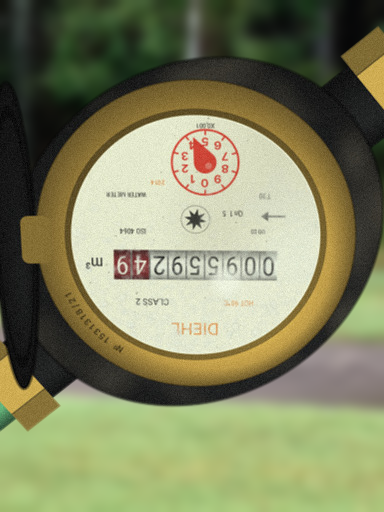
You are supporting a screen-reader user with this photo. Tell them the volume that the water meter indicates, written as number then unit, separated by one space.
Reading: 95592.494 m³
